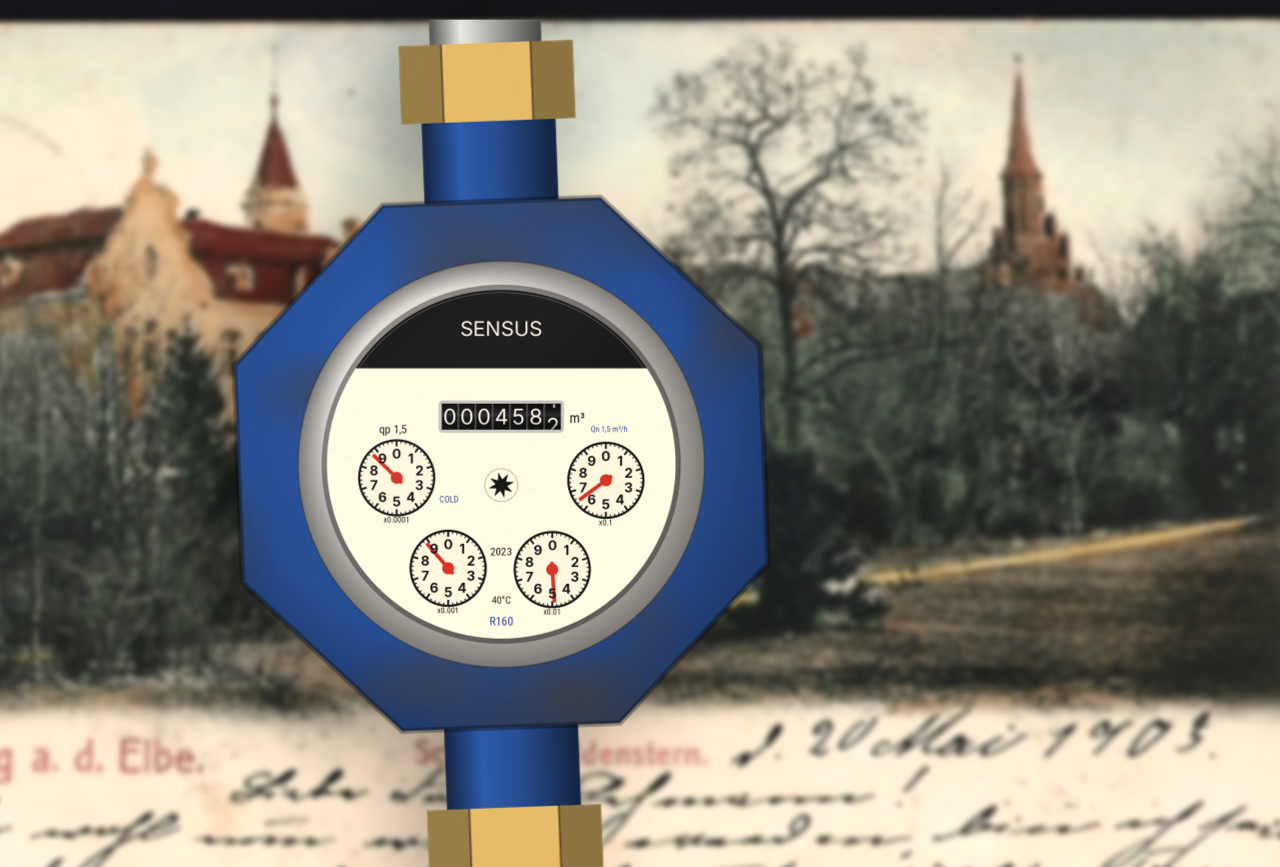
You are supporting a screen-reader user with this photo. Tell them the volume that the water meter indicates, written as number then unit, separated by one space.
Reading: 4581.6488 m³
